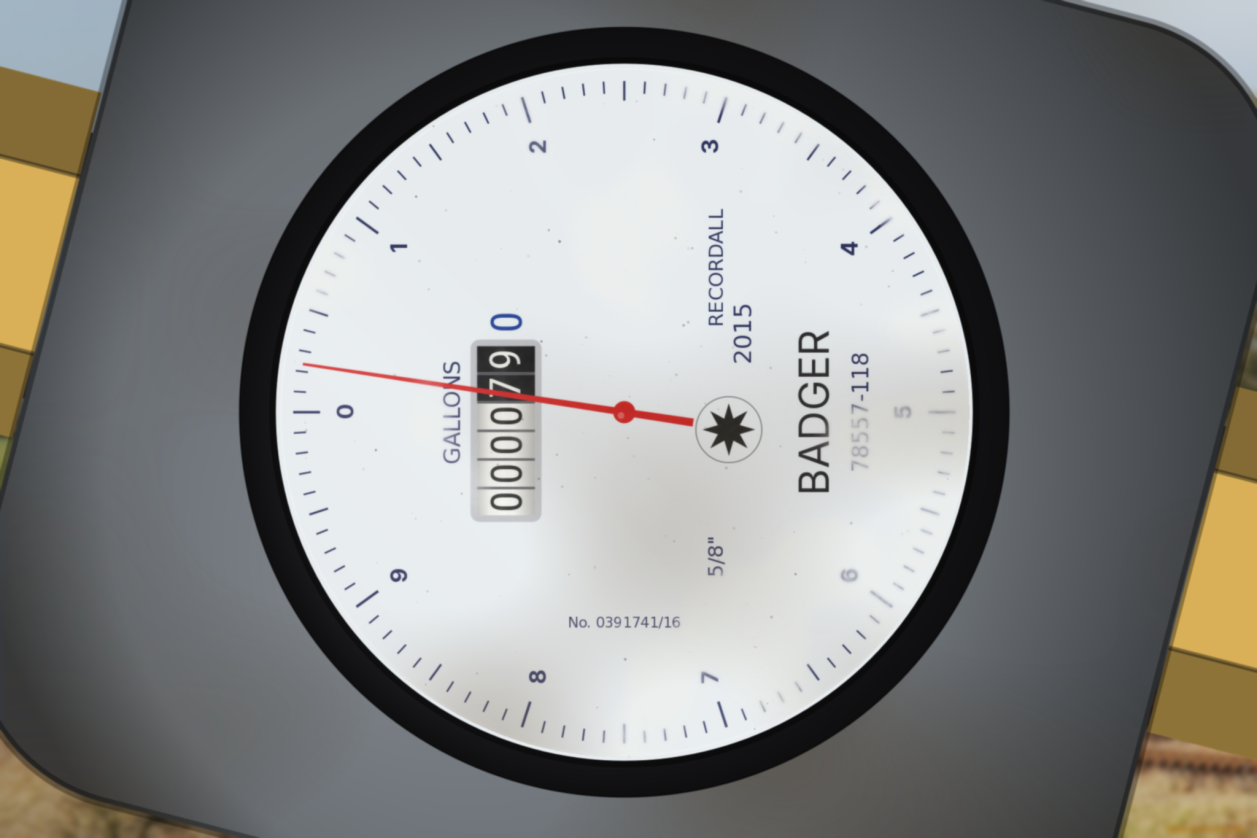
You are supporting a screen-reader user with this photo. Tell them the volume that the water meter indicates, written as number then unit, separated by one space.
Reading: 790.2 gal
